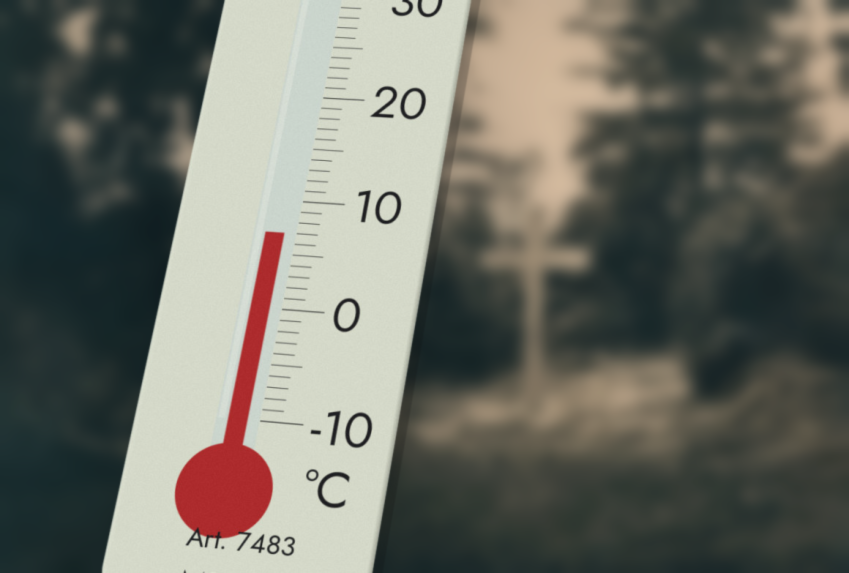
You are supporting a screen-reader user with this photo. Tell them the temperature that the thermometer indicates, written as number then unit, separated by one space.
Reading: 7 °C
